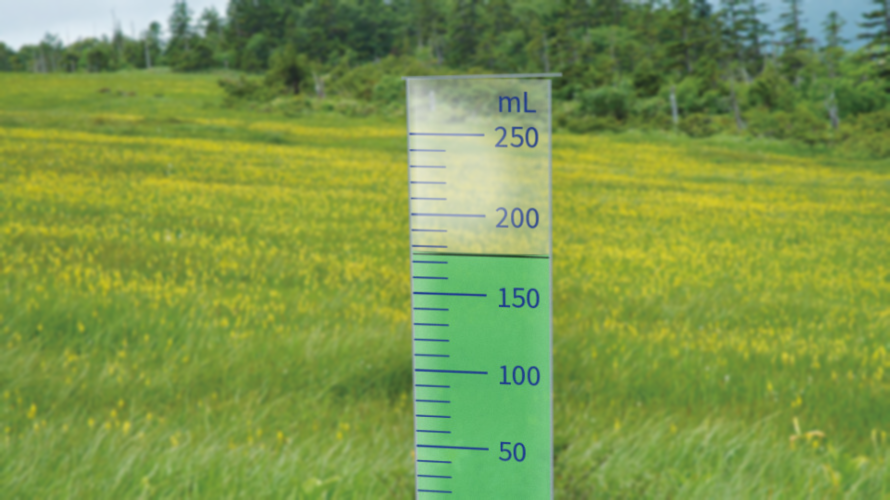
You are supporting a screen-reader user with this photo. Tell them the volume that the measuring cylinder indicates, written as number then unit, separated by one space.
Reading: 175 mL
